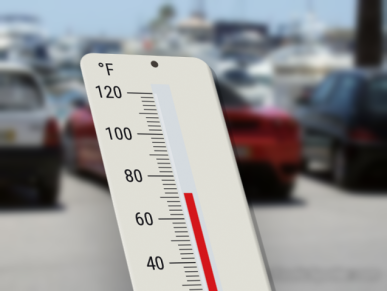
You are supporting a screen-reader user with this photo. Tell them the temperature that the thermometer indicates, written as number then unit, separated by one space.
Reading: 72 °F
